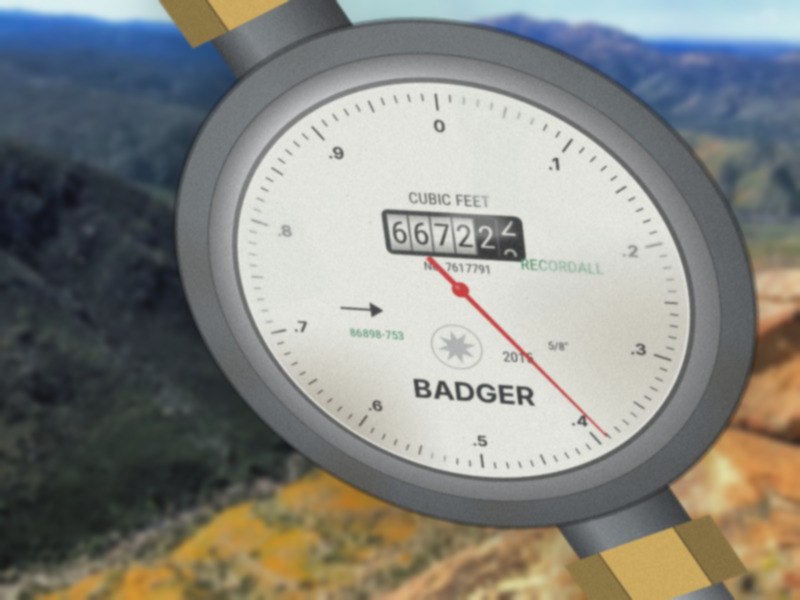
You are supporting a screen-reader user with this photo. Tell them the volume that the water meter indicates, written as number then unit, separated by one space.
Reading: 667222.39 ft³
